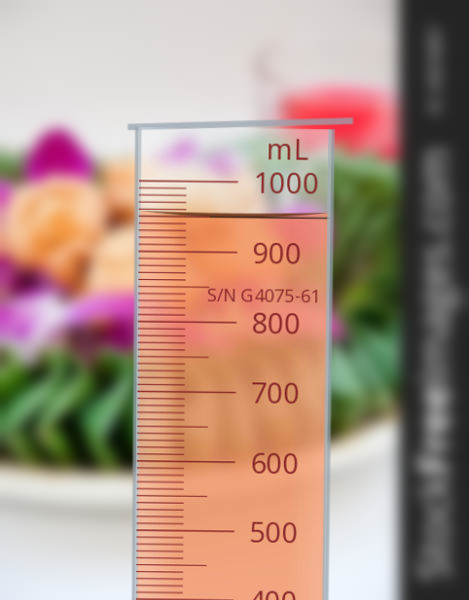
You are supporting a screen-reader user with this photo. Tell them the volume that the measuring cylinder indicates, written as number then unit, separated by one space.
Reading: 950 mL
